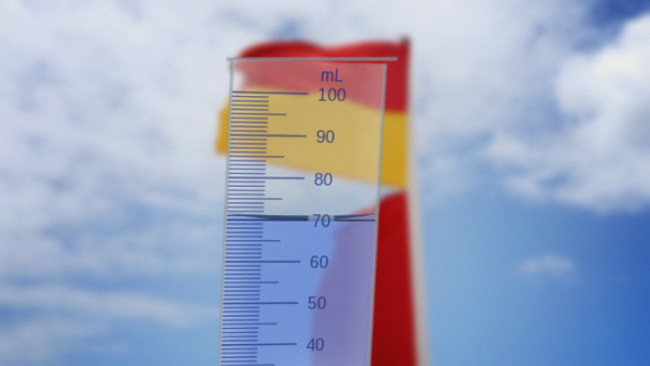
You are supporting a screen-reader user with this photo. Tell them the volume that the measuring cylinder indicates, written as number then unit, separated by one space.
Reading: 70 mL
